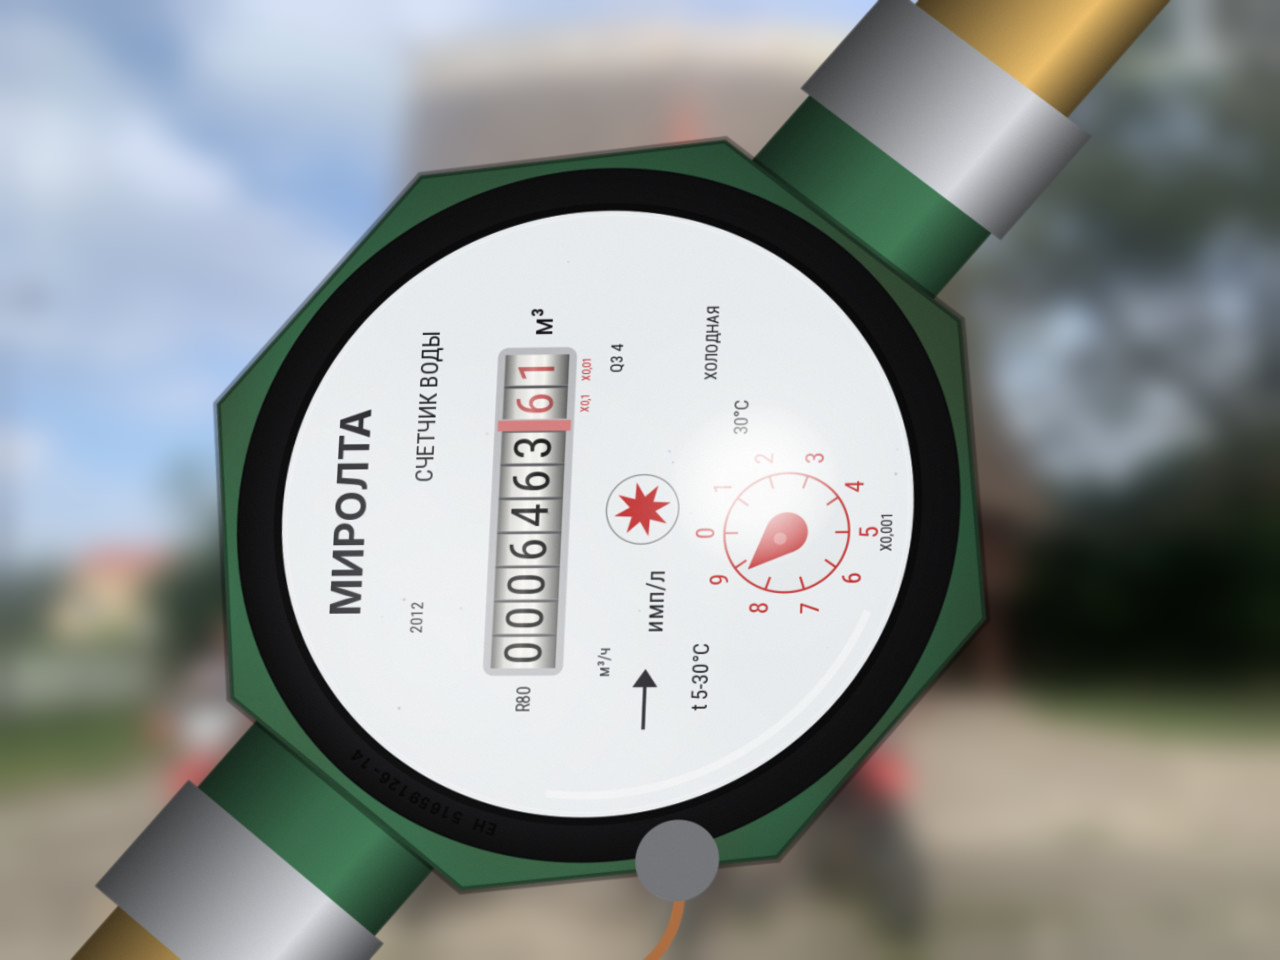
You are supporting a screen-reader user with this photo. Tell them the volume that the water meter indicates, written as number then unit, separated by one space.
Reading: 6463.618 m³
